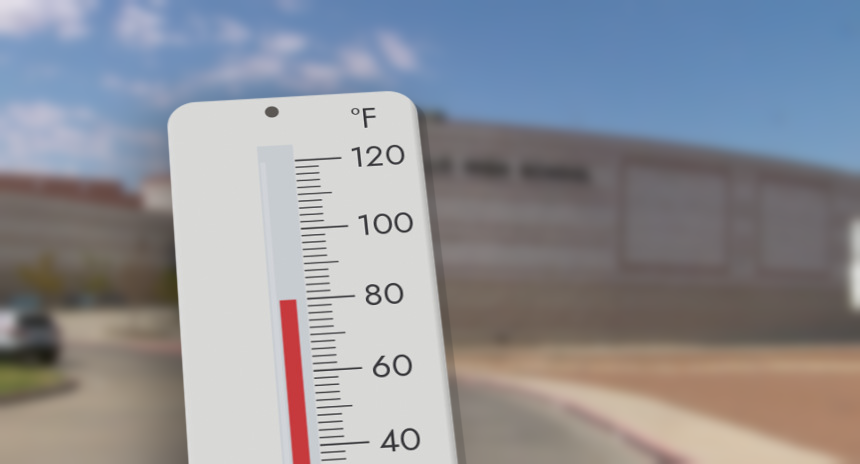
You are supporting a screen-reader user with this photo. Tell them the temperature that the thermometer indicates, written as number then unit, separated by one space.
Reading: 80 °F
